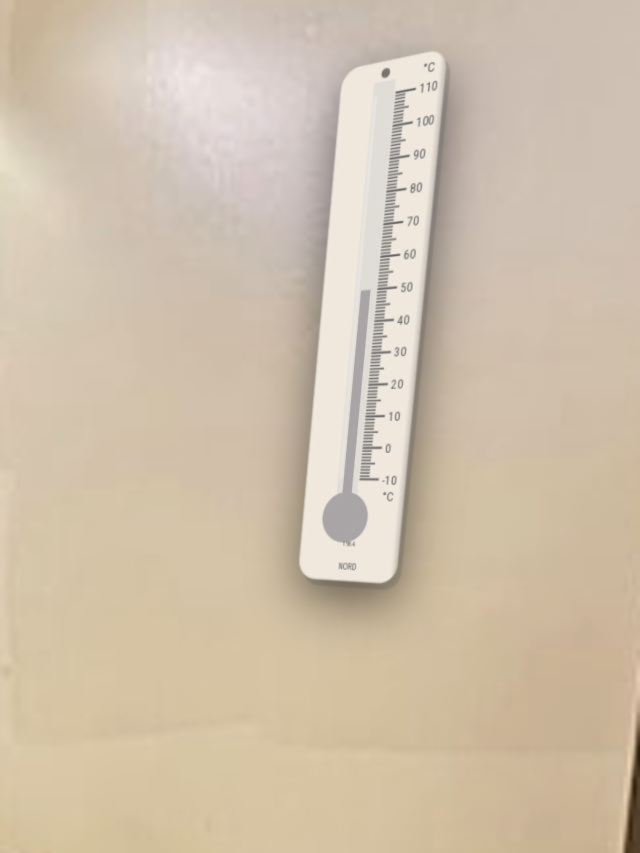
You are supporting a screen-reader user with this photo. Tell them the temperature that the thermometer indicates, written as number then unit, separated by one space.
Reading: 50 °C
